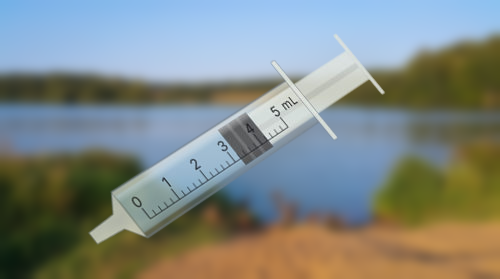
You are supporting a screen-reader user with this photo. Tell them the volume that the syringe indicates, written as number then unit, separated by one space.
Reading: 3.2 mL
